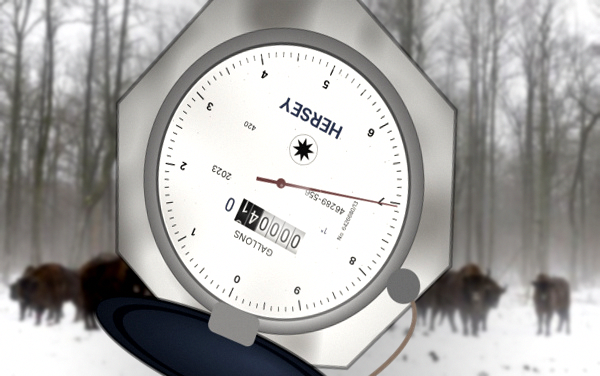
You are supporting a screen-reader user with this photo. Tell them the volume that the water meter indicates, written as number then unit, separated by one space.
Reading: 407.0 gal
